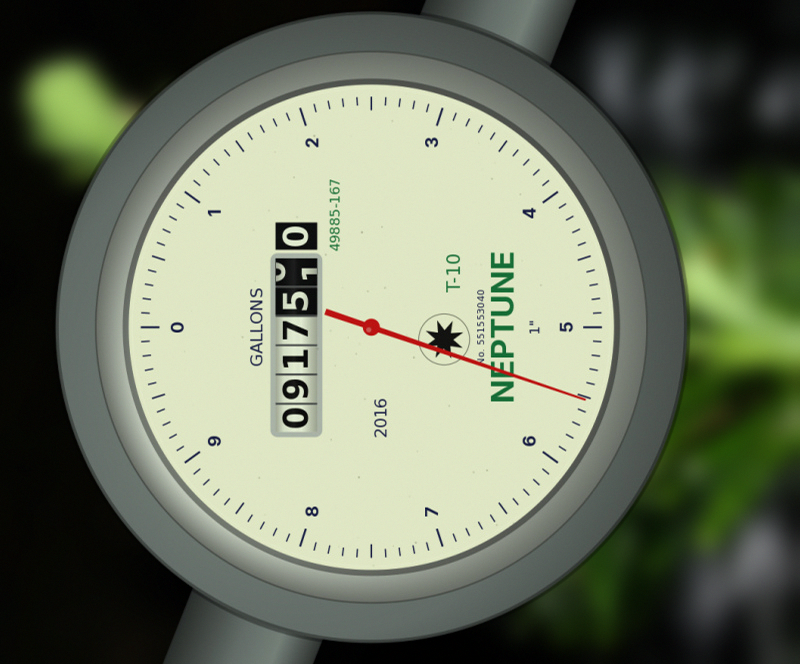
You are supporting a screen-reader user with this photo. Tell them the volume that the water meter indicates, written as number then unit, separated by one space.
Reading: 917505.5 gal
